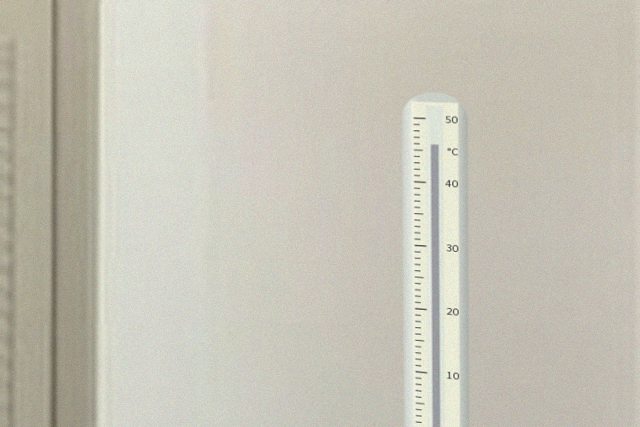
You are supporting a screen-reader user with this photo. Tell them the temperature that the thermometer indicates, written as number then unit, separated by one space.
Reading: 46 °C
